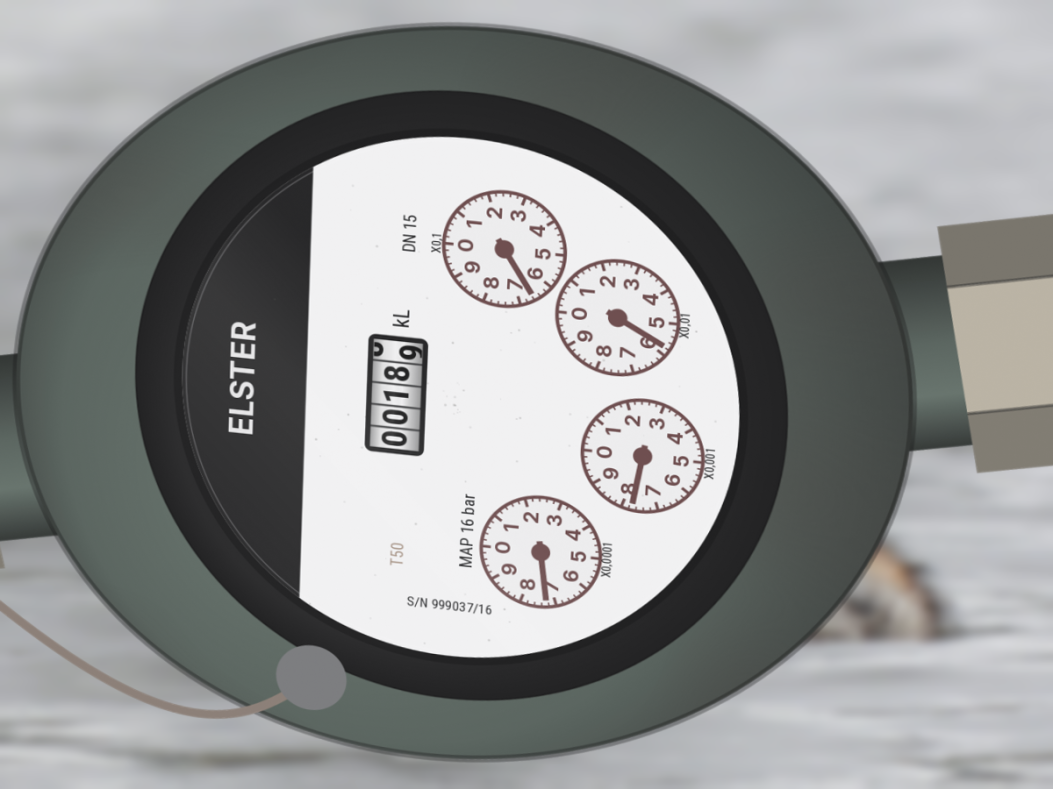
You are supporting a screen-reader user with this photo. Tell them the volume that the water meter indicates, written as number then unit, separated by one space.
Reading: 188.6577 kL
